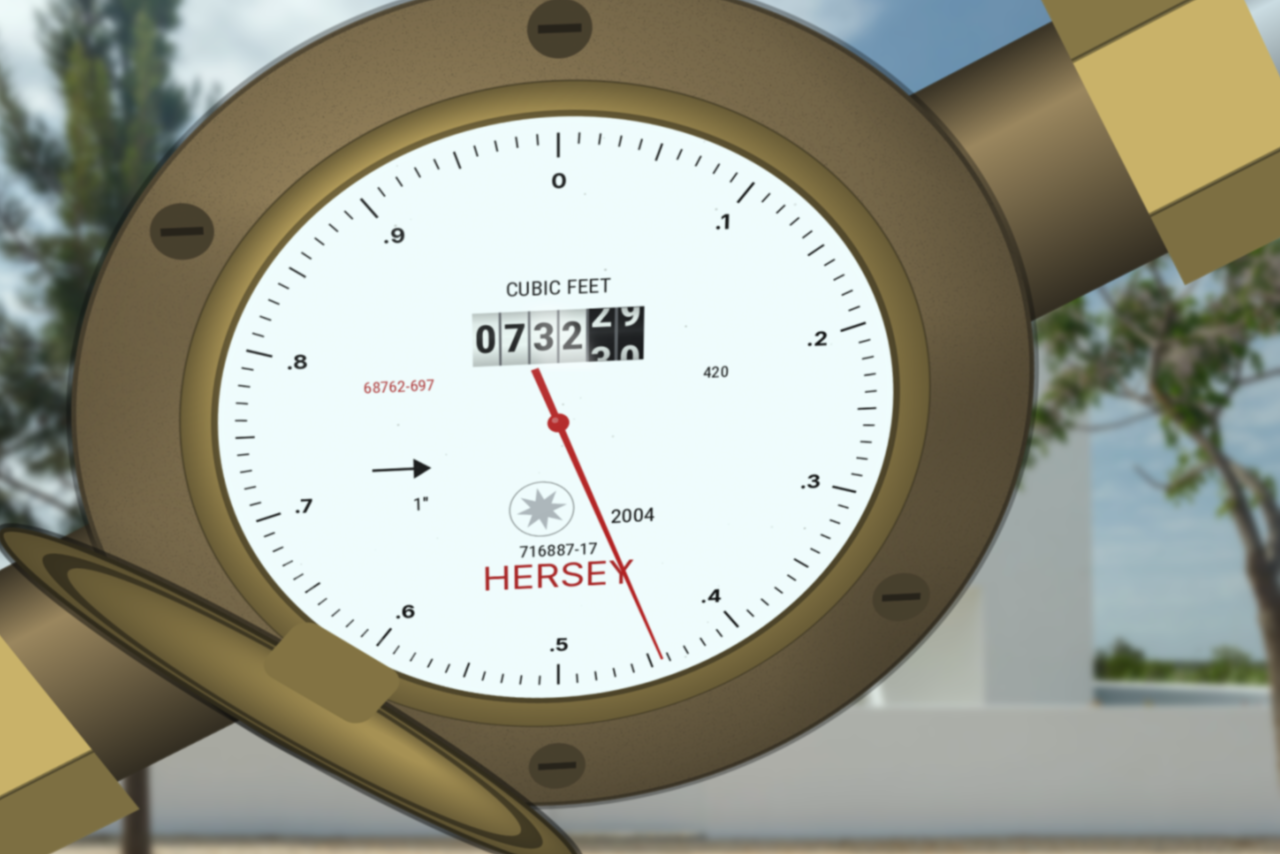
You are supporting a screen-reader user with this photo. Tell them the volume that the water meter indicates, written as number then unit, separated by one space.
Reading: 73229.44 ft³
